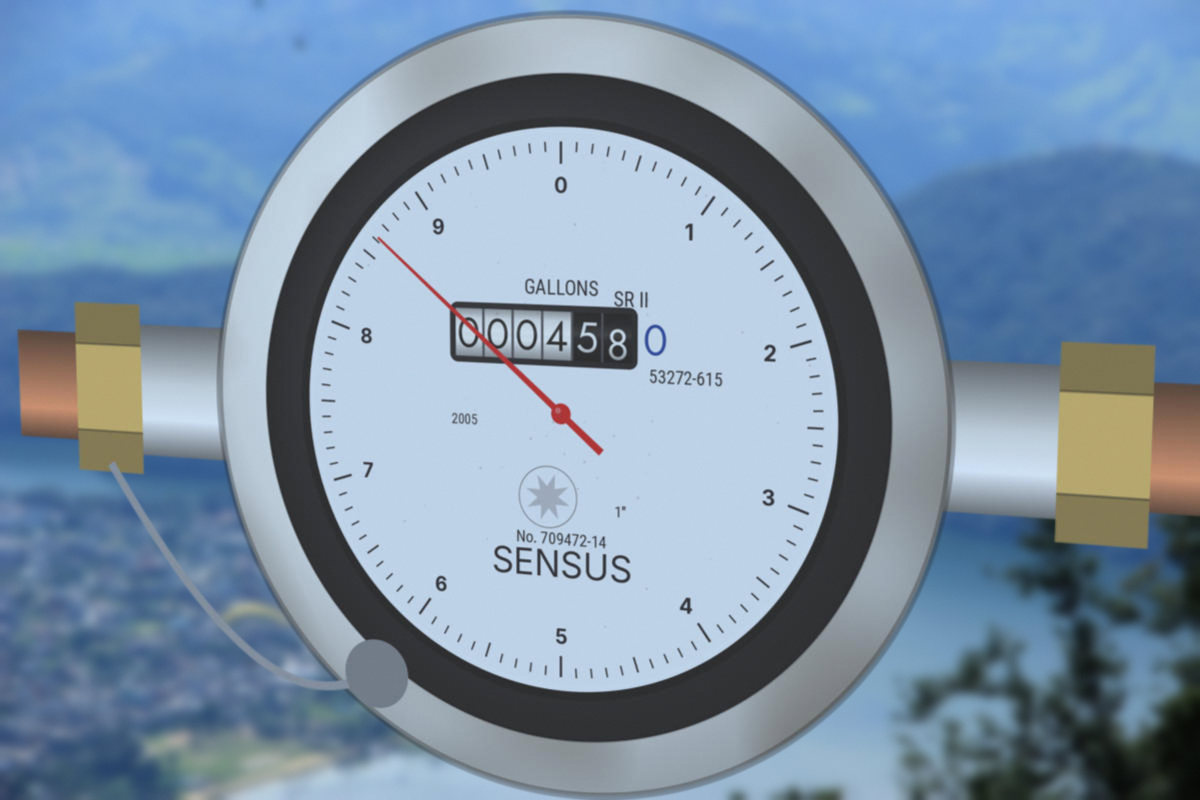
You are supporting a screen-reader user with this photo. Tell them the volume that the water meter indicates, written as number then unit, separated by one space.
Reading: 4578.6 gal
